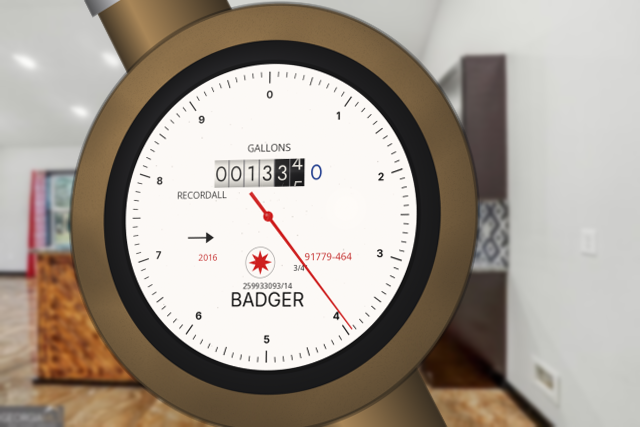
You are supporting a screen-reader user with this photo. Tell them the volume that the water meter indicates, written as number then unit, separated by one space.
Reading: 13343.9 gal
